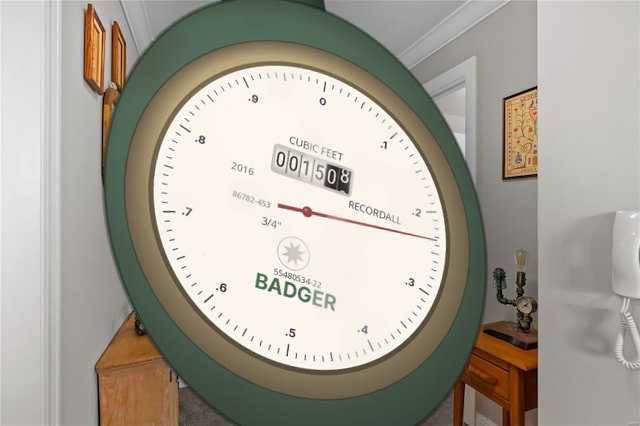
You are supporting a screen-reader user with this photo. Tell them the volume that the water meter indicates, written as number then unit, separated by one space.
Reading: 1508.23 ft³
